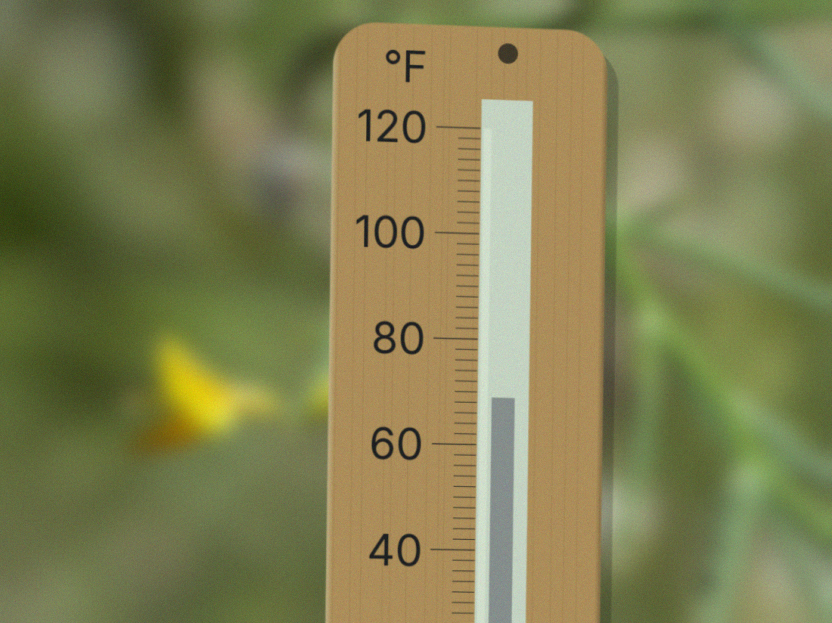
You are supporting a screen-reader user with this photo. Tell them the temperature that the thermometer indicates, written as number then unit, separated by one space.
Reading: 69 °F
